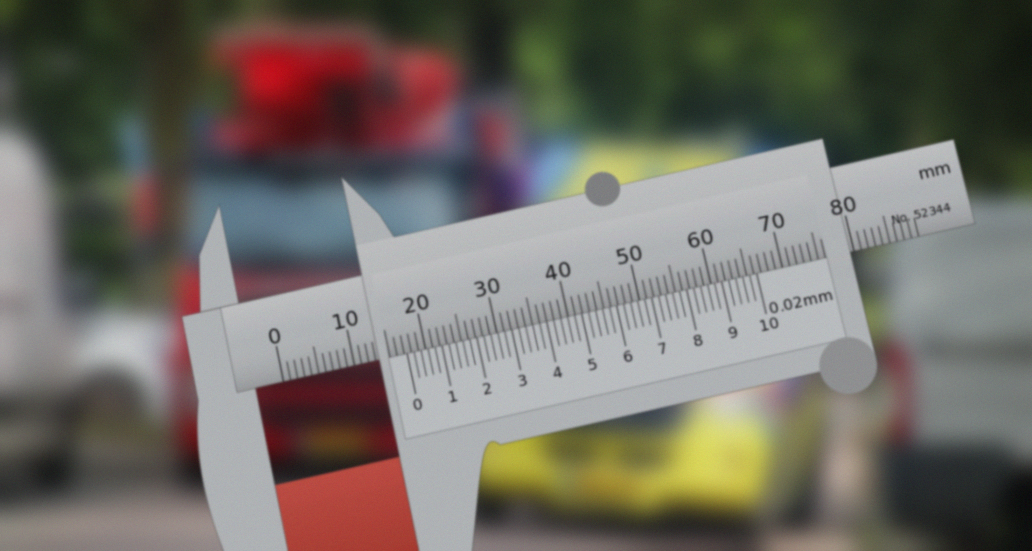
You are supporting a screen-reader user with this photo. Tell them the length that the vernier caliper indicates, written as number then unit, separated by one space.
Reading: 17.4 mm
